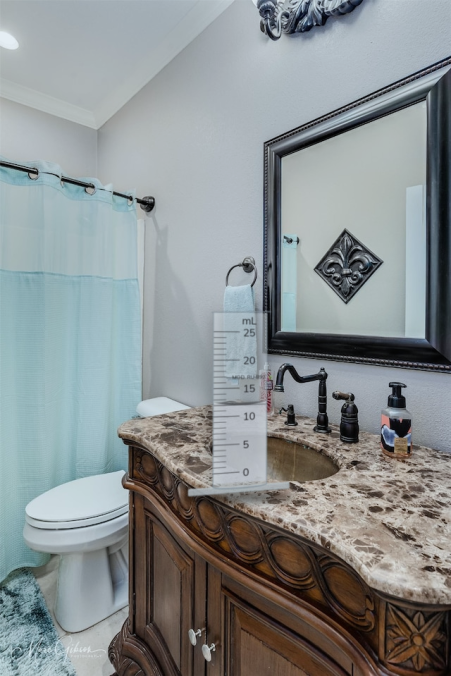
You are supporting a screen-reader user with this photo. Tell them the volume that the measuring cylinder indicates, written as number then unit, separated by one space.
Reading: 12 mL
